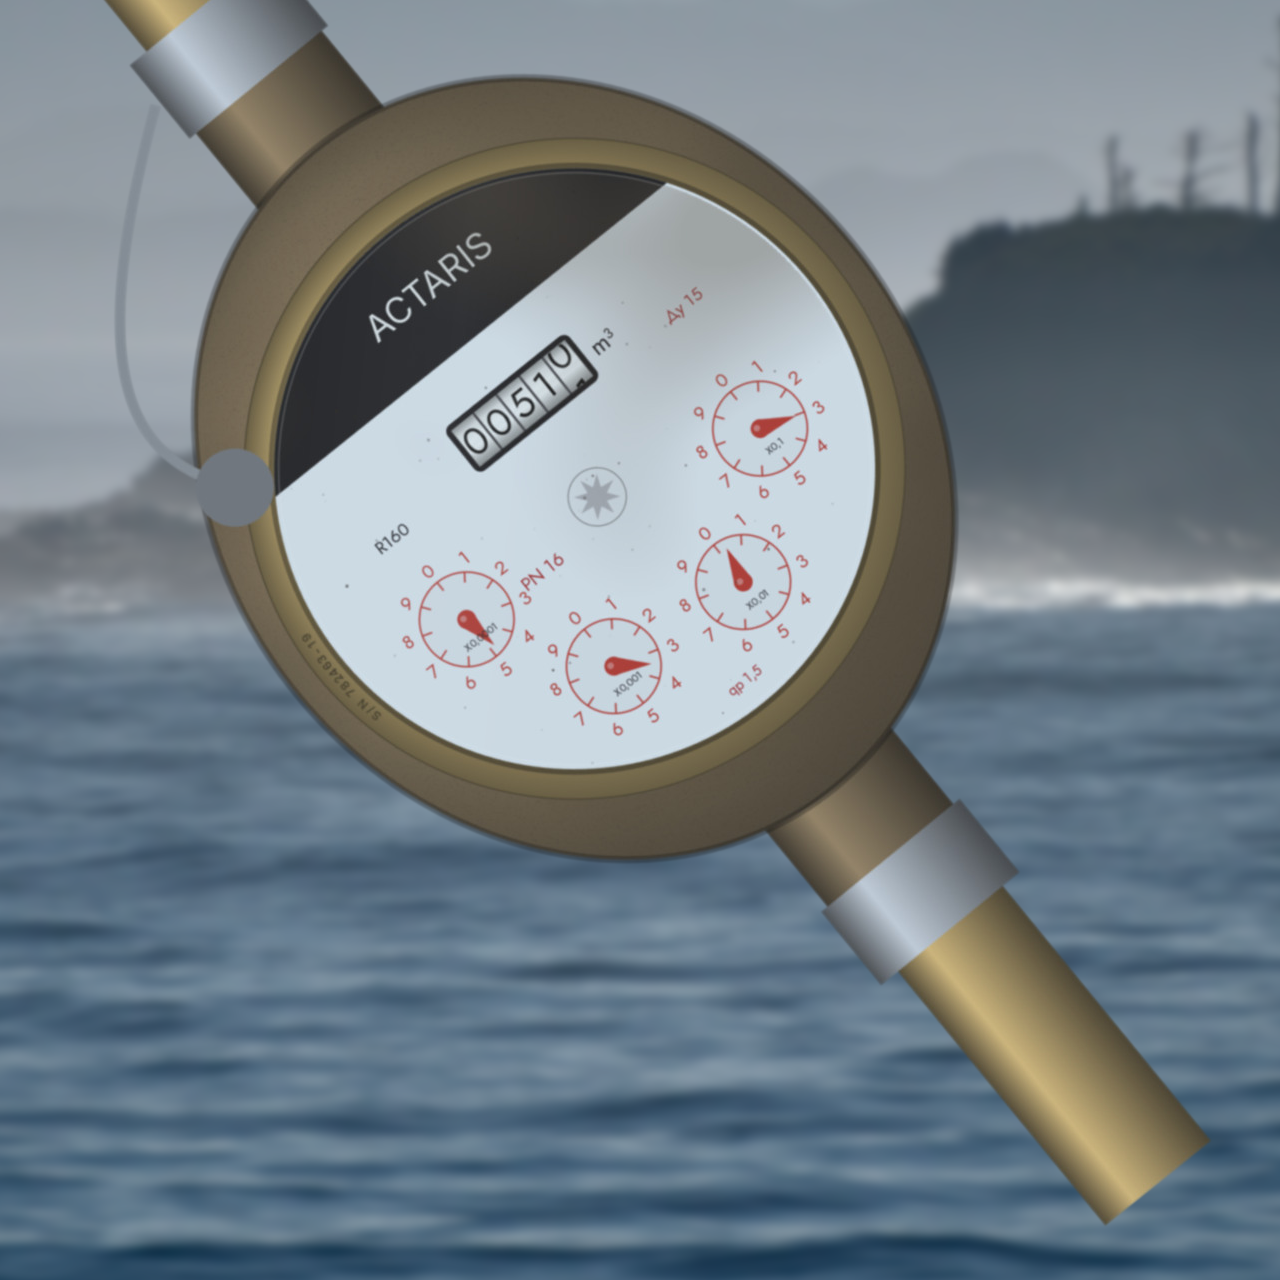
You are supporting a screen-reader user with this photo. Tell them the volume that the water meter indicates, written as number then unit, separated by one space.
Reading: 510.3034 m³
